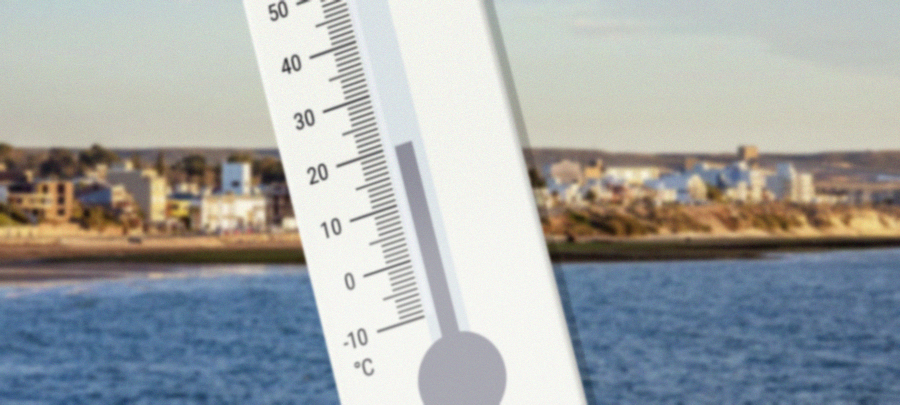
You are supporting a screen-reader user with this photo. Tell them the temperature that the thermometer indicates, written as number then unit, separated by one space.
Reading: 20 °C
